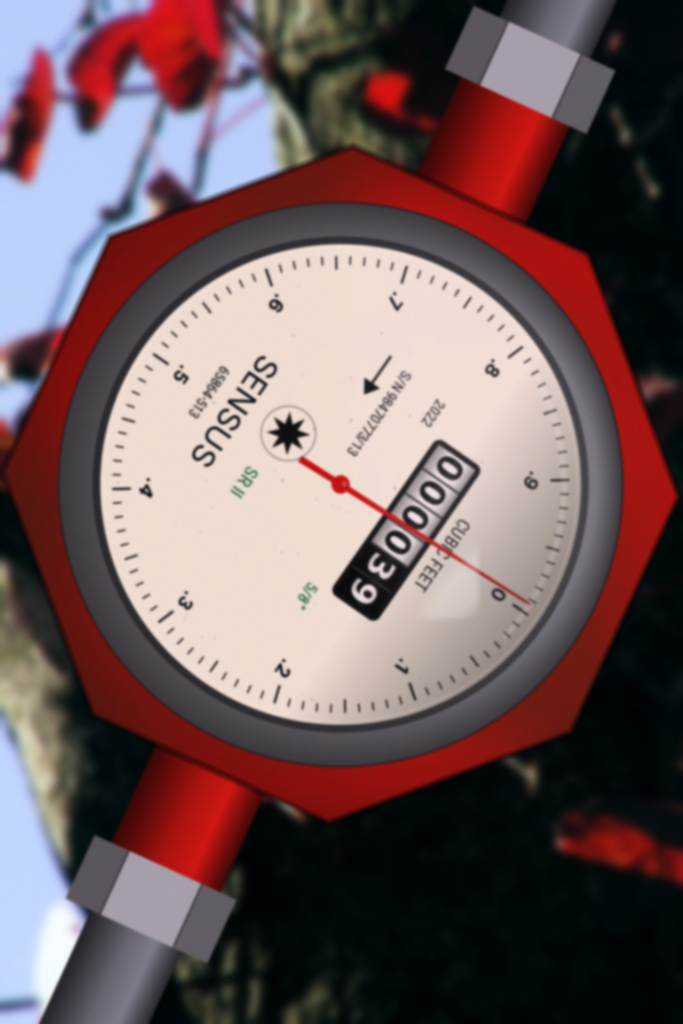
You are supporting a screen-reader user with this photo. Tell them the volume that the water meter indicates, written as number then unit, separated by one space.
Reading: 38.99 ft³
